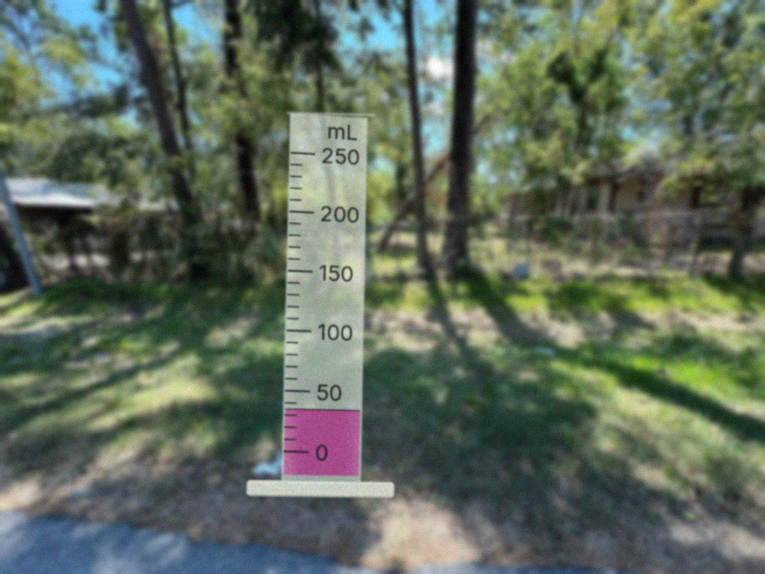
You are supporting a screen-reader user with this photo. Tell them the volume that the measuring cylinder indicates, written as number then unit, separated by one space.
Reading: 35 mL
